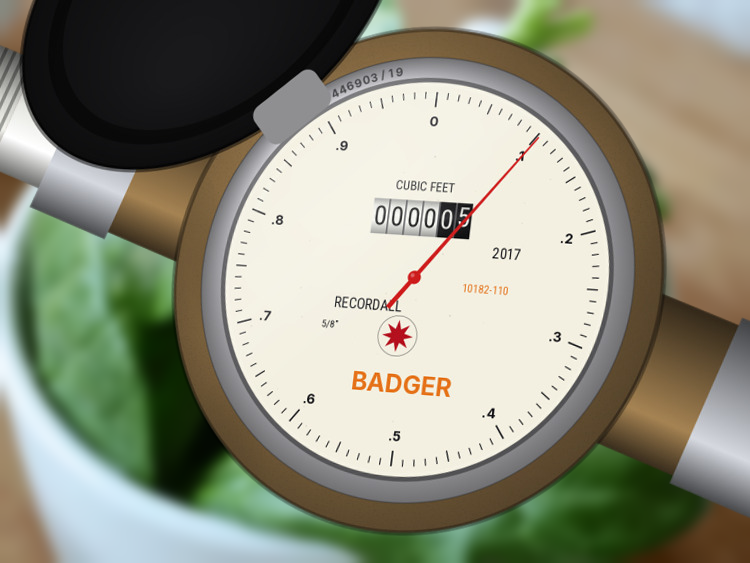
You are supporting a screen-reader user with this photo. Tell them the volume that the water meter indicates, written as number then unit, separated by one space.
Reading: 5.10 ft³
